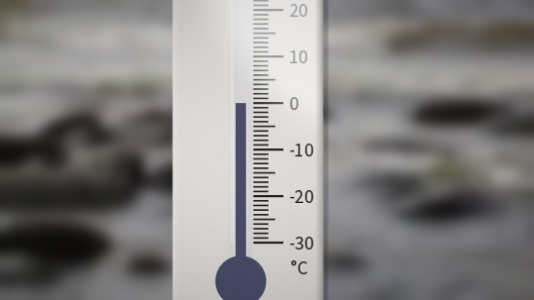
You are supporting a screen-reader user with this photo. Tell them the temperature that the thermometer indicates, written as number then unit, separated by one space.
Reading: 0 °C
